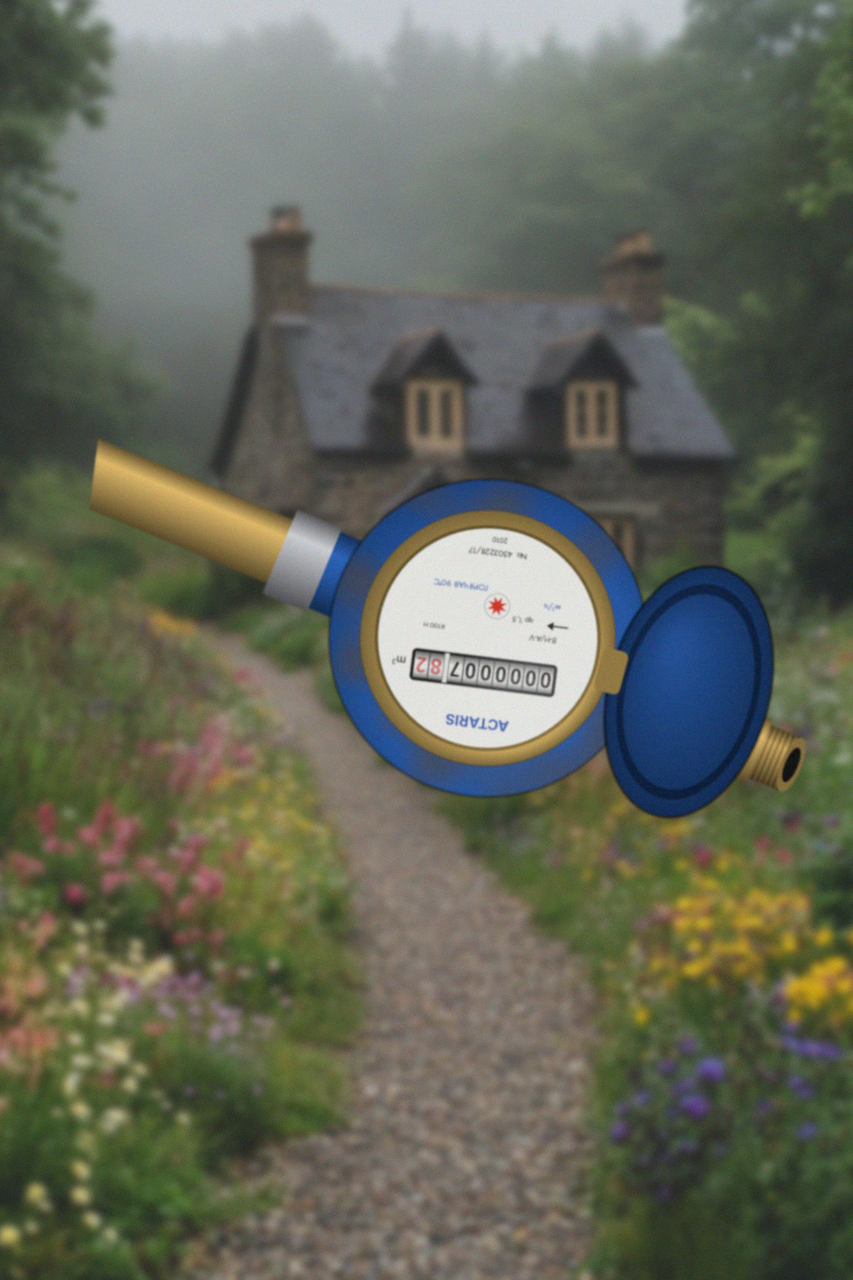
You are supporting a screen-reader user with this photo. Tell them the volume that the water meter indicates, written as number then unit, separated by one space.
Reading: 7.82 m³
